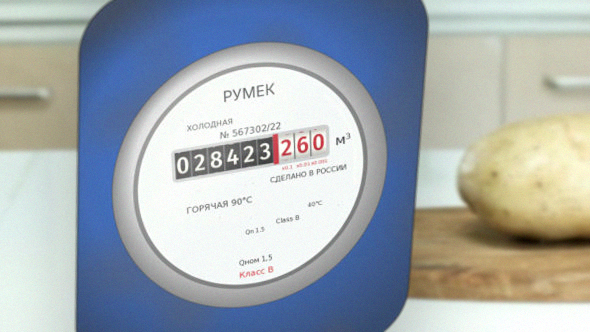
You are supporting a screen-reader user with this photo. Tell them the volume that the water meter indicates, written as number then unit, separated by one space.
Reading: 28423.260 m³
